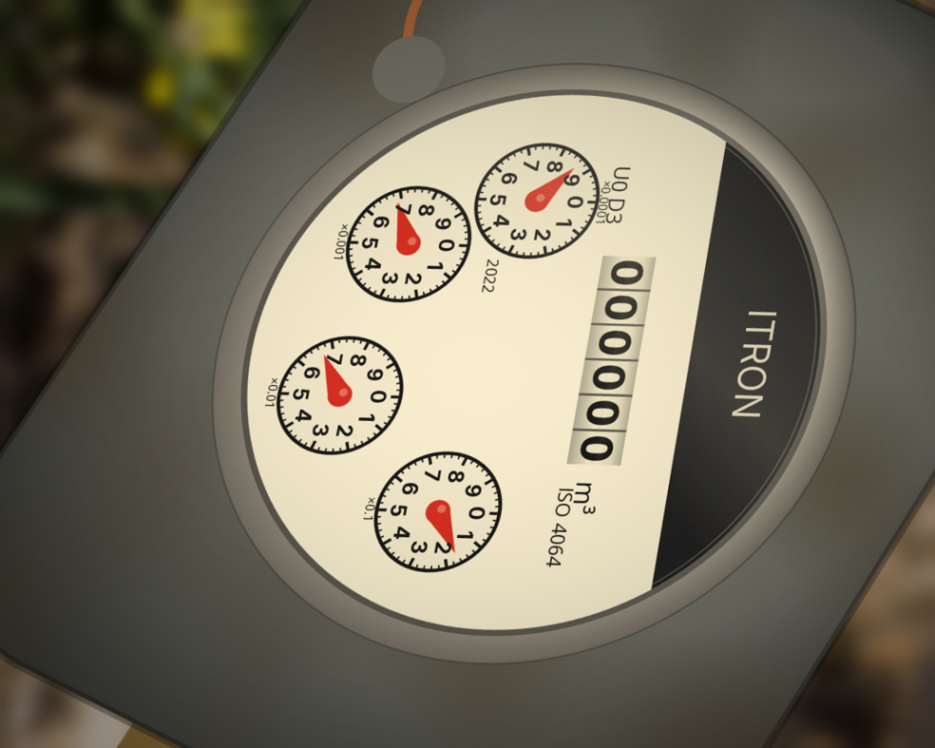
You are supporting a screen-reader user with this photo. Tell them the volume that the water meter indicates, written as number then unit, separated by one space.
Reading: 0.1668 m³
